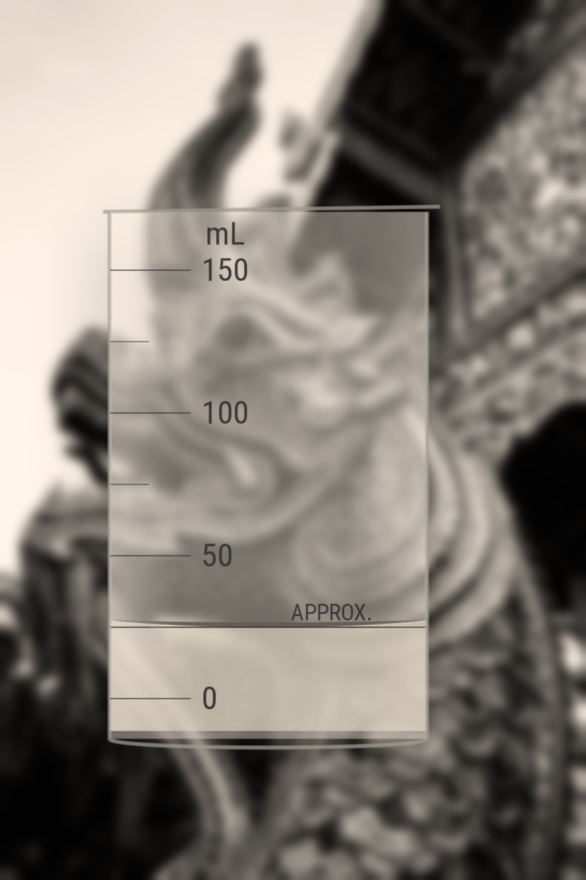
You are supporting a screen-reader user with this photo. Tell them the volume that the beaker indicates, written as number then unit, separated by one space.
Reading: 25 mL
